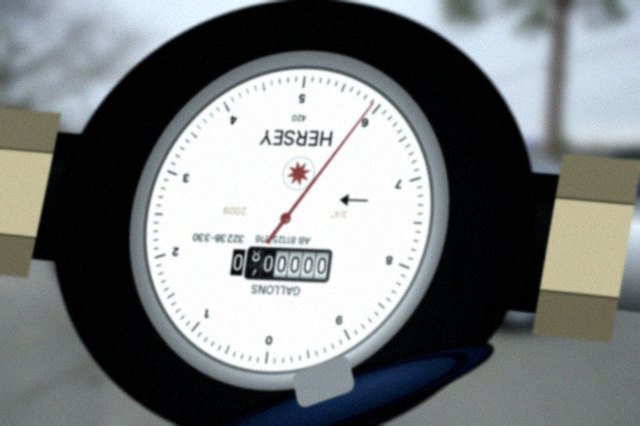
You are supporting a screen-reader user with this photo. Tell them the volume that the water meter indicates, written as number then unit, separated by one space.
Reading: 75.9 gal
